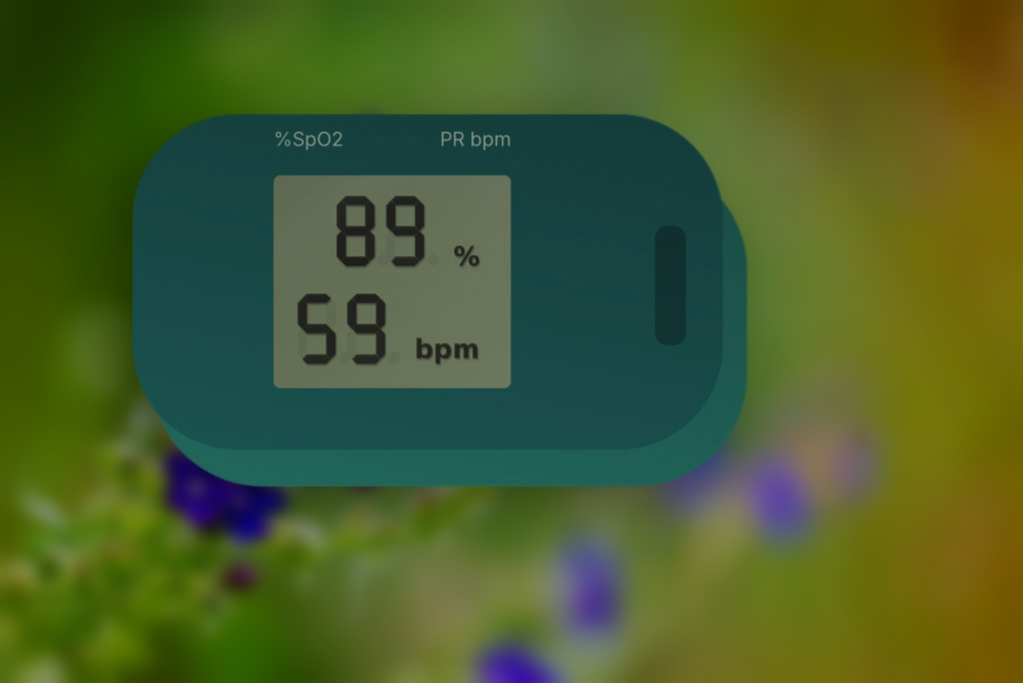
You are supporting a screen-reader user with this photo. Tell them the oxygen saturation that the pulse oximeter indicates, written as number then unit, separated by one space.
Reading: 89 %
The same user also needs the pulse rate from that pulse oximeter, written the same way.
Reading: 59 bpm
